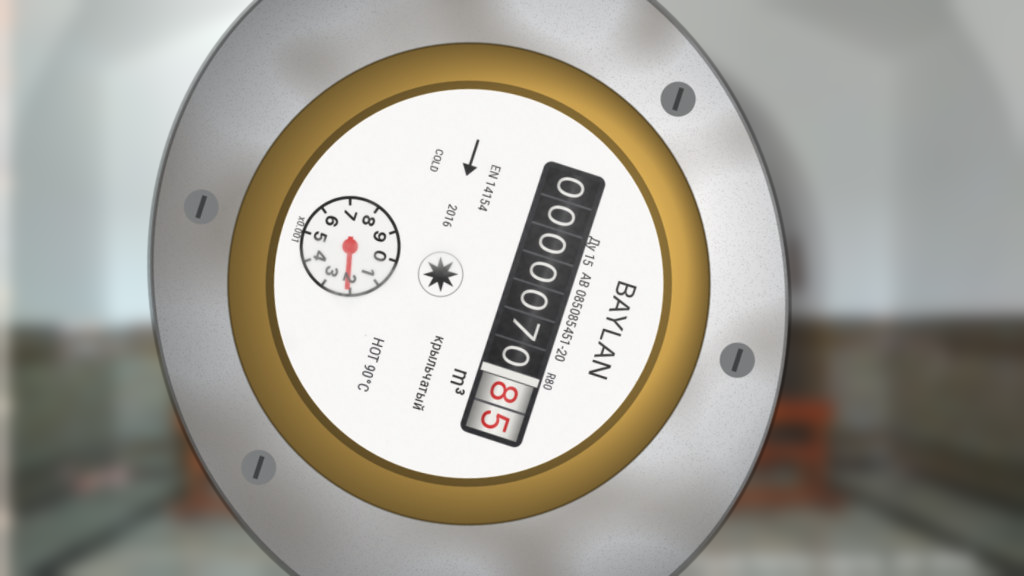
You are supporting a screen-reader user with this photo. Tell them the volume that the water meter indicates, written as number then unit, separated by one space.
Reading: 70.852 m³
